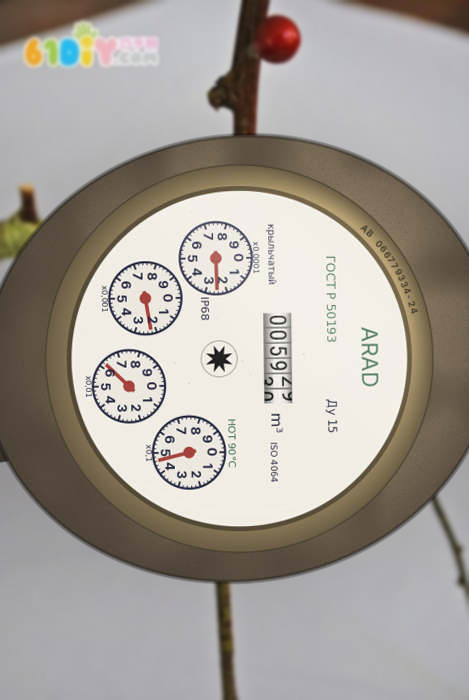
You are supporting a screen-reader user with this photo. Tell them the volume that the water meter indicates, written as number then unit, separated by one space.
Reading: 5929.4622 m³
